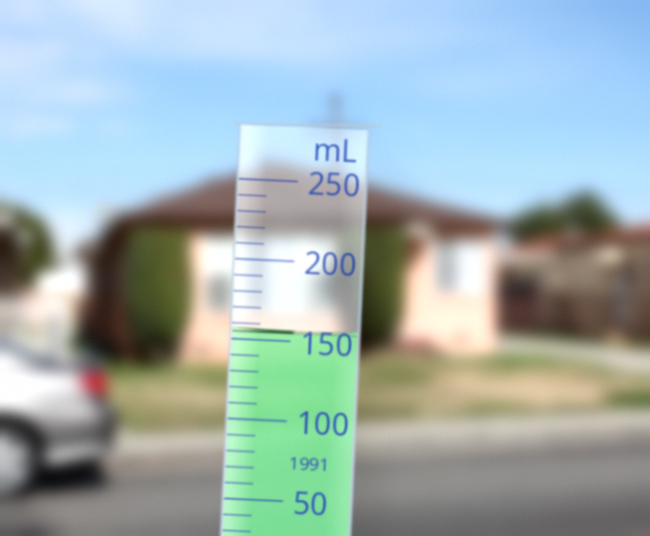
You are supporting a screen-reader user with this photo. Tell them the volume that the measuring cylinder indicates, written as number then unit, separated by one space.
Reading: 155 mL
